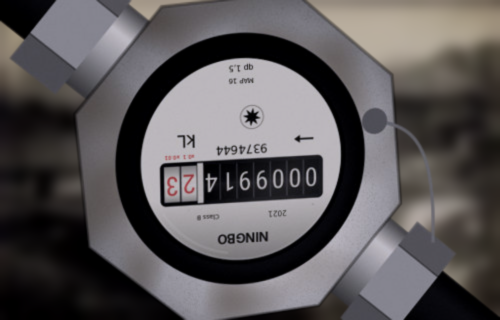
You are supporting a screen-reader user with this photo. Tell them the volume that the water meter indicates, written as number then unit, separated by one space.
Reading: 9914.23 kL
